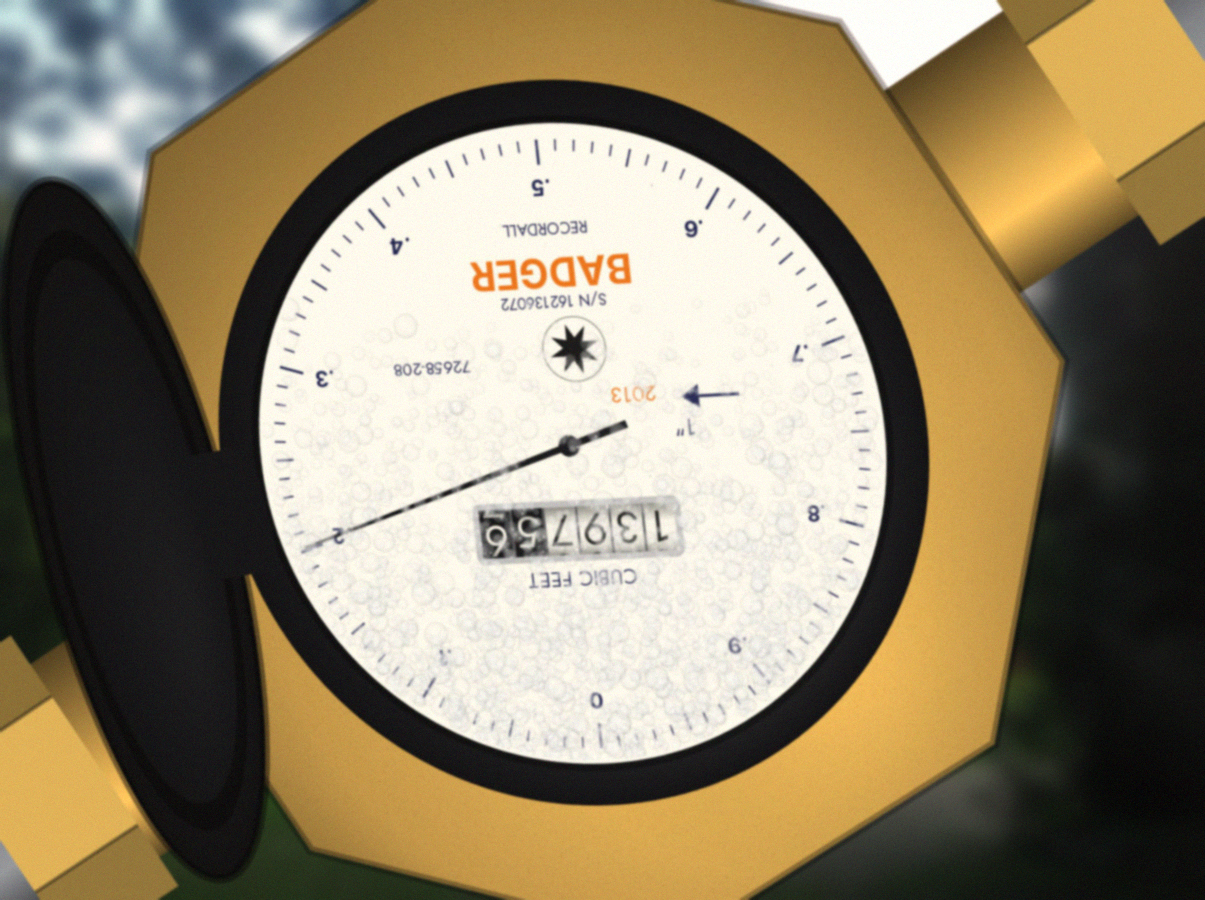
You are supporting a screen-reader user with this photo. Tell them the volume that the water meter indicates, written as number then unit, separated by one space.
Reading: 139756.20 ft³
